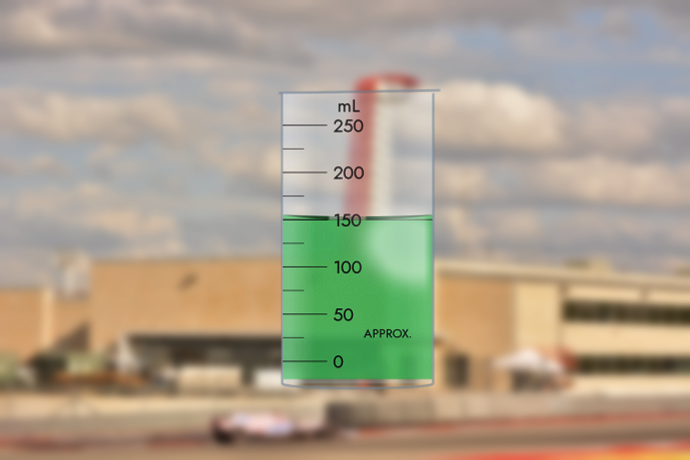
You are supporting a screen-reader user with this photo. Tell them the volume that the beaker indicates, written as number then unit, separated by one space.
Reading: 150 mL
